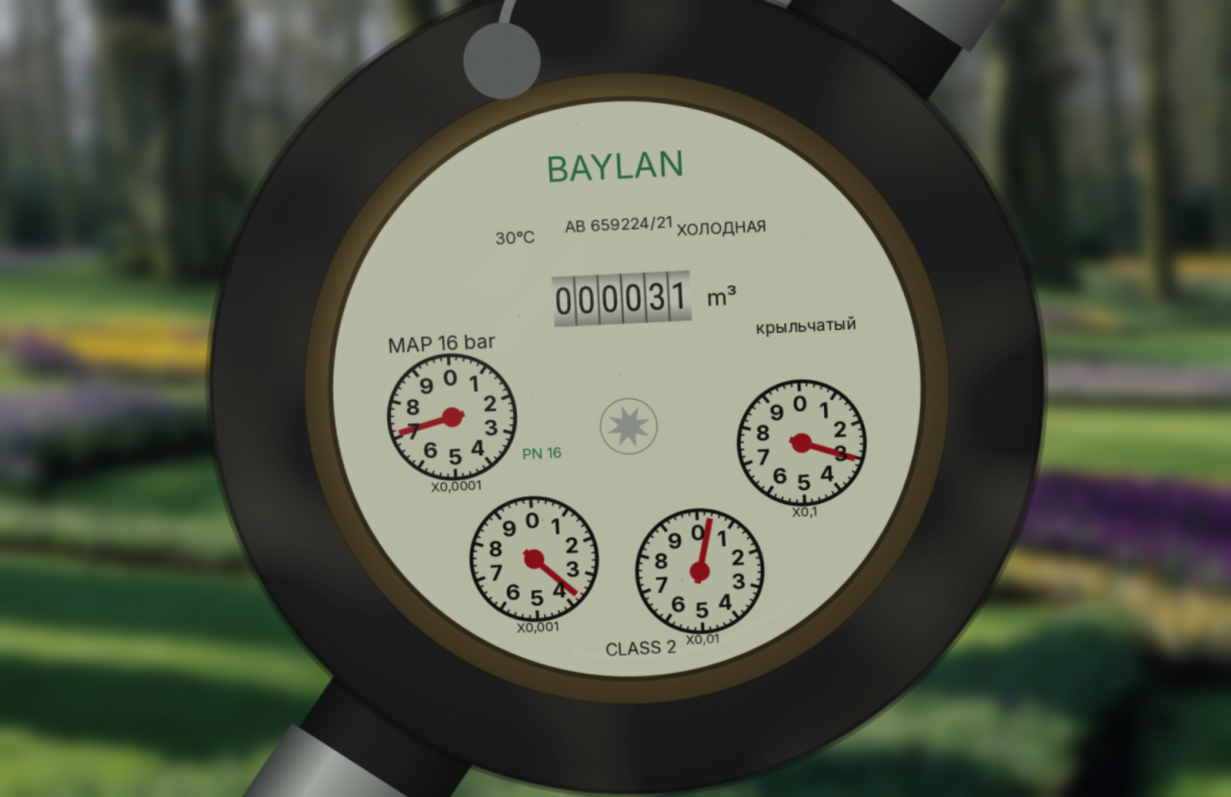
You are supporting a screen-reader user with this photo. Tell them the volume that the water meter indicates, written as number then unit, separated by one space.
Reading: 31.3037 m³
